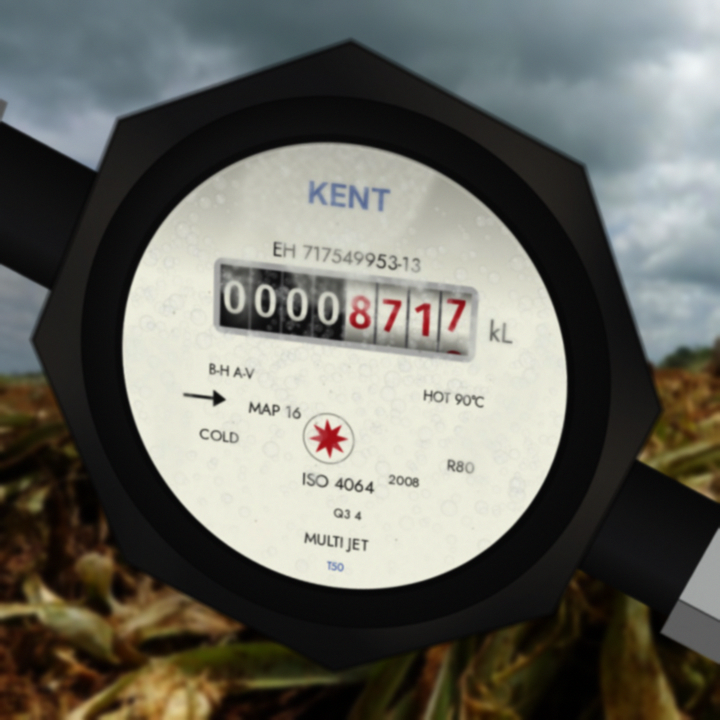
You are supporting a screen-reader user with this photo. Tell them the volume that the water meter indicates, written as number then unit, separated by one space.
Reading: 0.8717 kL
